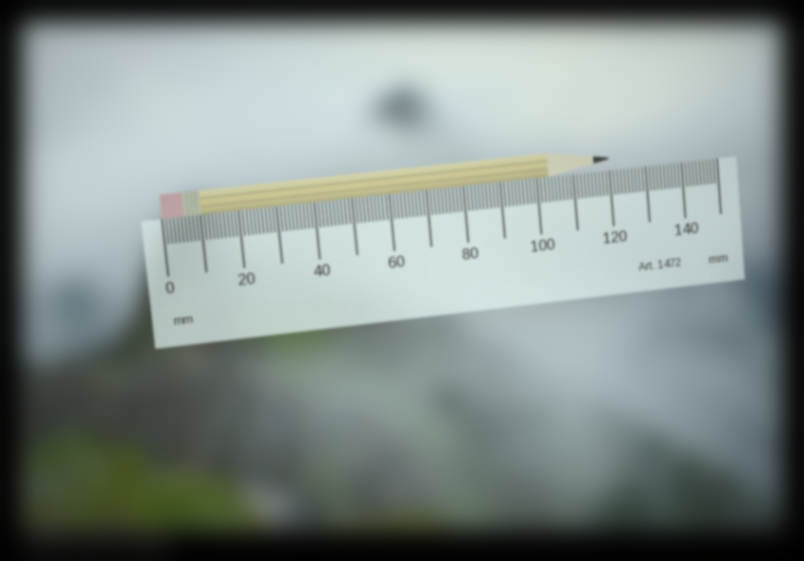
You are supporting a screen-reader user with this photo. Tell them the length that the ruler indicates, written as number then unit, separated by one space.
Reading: 120 mm
